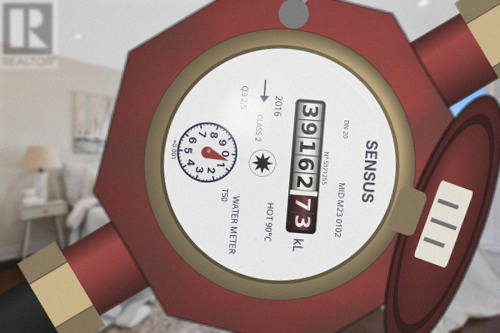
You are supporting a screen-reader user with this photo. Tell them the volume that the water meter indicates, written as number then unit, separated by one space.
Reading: 39162.730 kL
